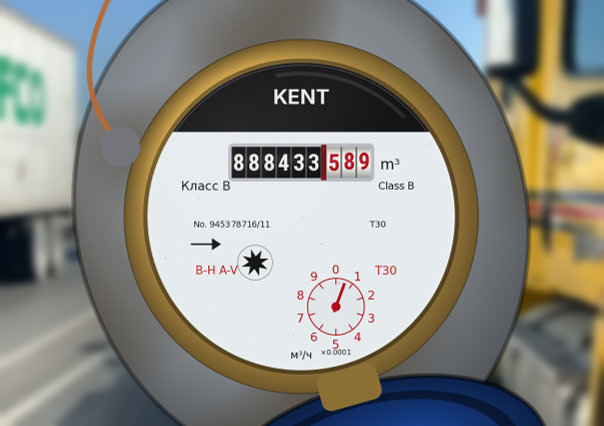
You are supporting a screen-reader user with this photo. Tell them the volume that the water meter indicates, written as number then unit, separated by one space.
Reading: 888433.5890 m³
